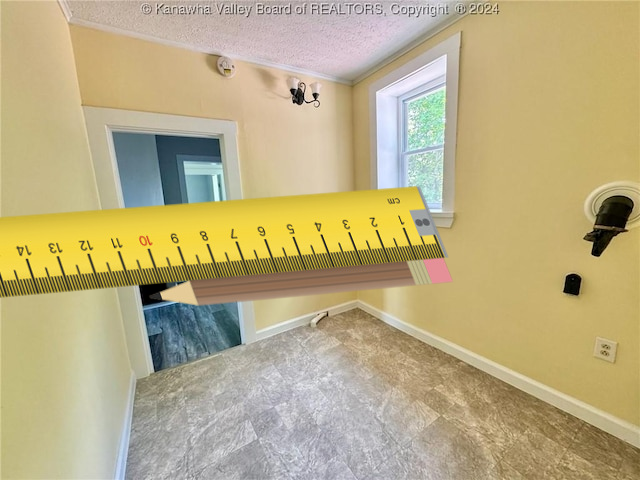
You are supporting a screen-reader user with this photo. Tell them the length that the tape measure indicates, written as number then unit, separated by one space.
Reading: 10.5 cm
